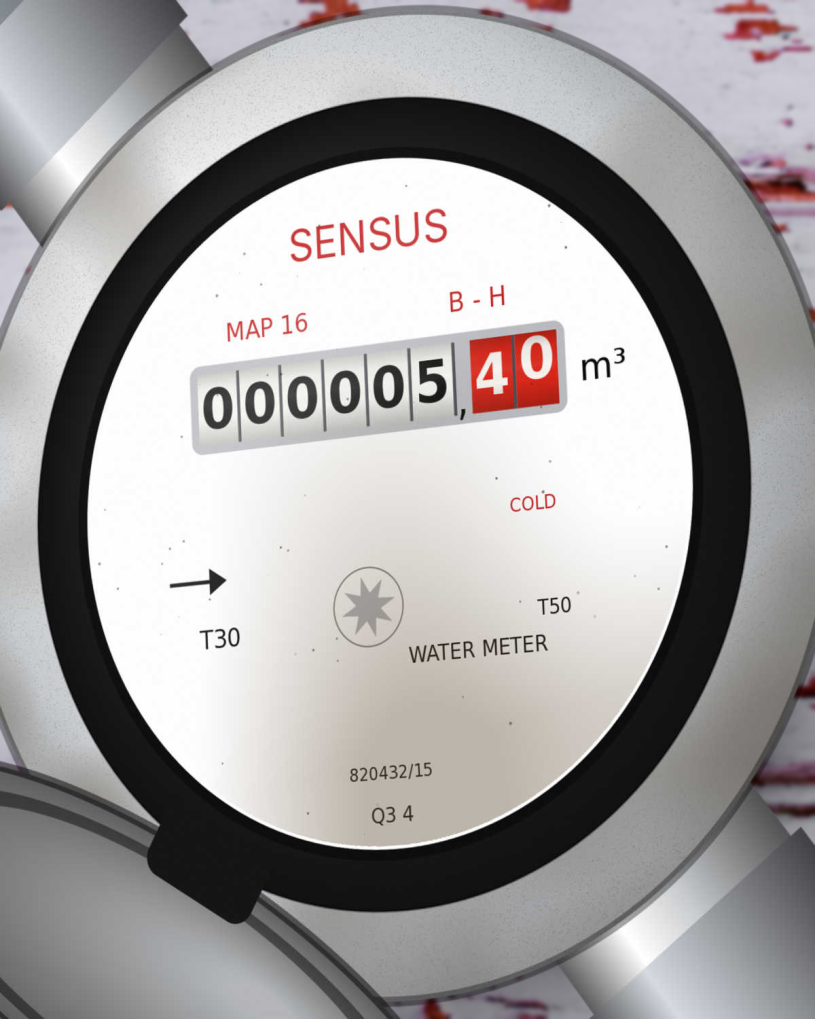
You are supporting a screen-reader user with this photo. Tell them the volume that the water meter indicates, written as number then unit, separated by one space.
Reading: 5.40 m³
